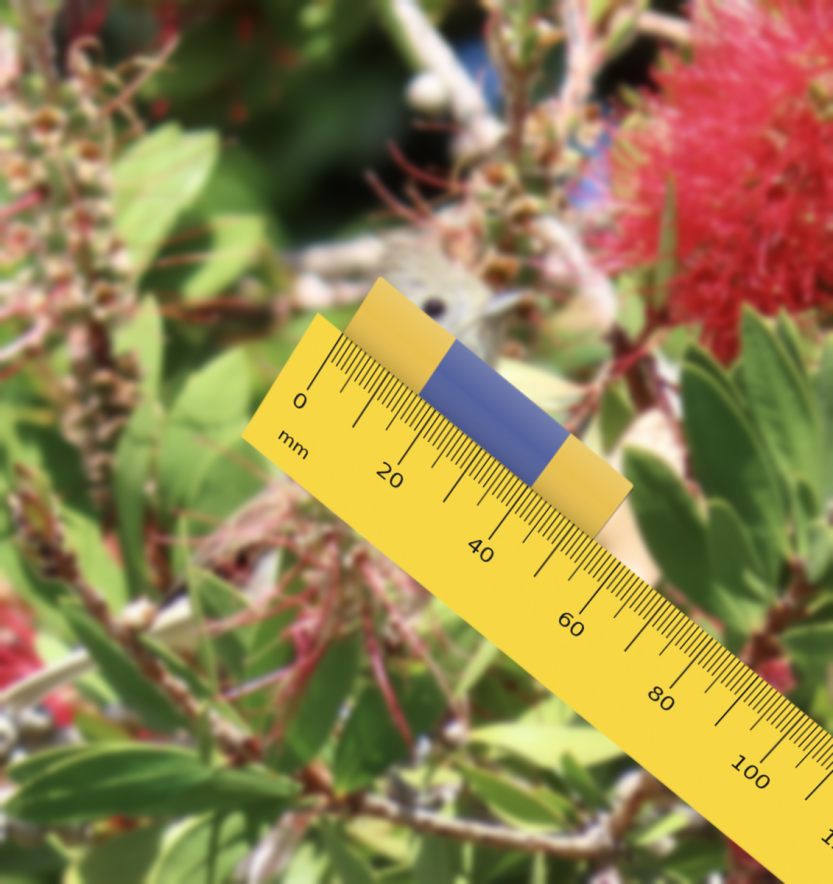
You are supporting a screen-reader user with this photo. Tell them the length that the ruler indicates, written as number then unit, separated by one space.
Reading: 54 mm
